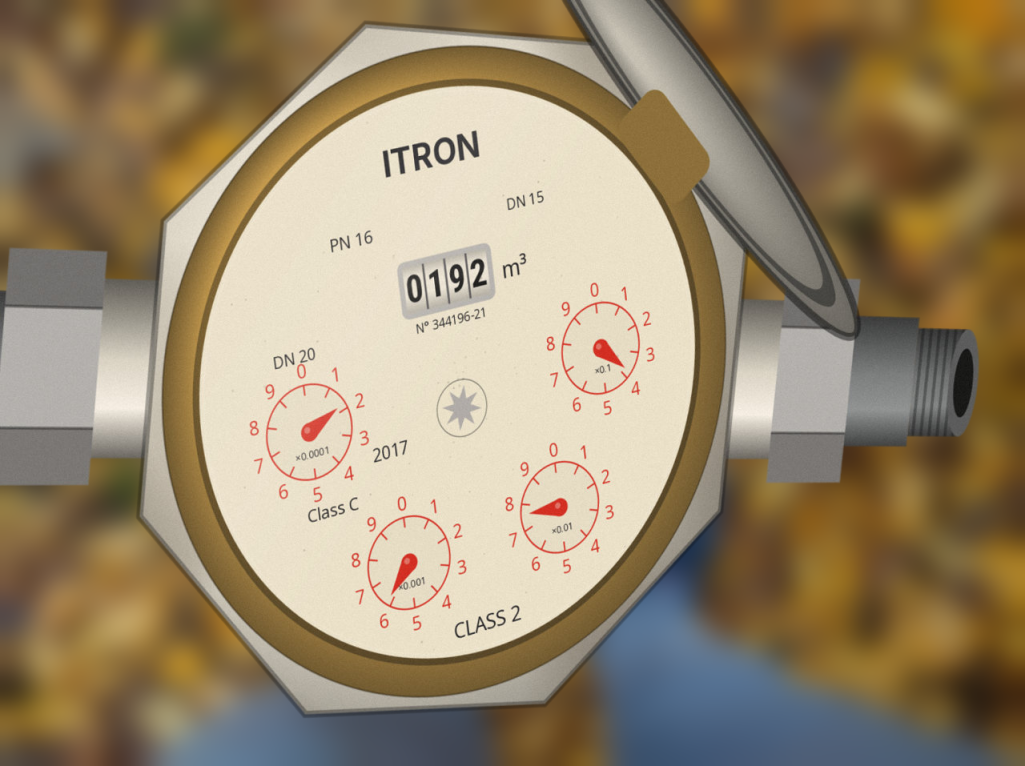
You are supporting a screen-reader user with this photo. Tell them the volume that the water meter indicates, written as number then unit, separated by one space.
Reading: 192.3761 m³
